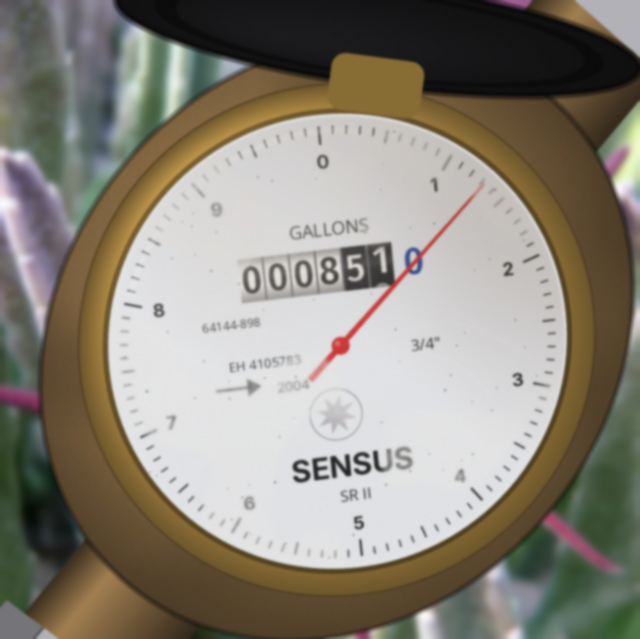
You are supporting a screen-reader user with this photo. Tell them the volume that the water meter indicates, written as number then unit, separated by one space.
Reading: 8511.3 gal
